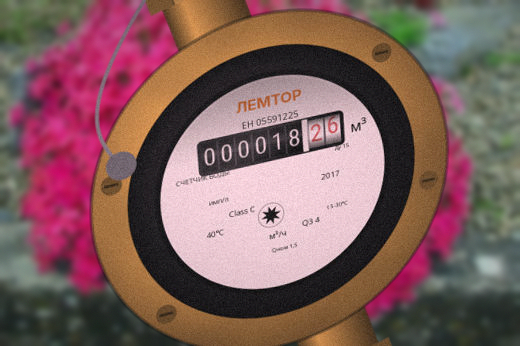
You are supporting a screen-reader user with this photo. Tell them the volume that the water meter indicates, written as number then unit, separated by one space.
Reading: 18.26 m³
